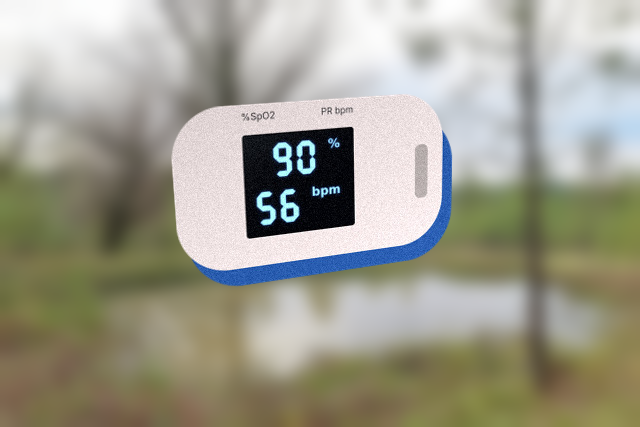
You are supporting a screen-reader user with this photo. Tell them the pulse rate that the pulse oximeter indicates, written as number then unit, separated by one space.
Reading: 56 bpm
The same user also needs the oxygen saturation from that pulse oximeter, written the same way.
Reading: 90 %
